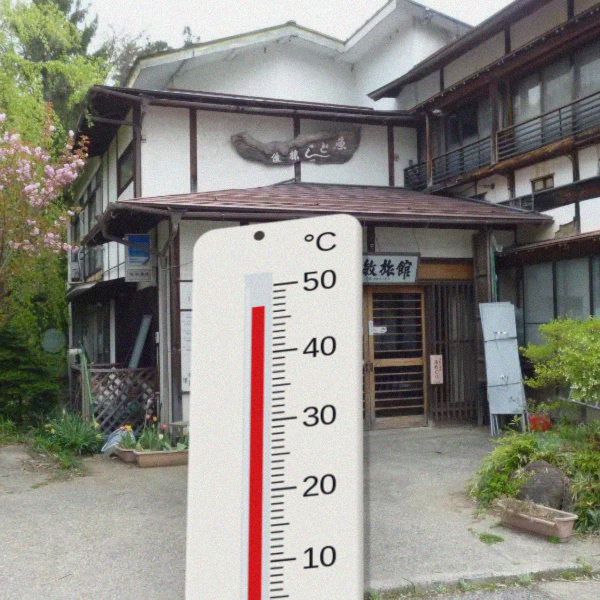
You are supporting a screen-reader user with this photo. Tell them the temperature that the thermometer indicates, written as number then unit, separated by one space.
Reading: 47 °C
